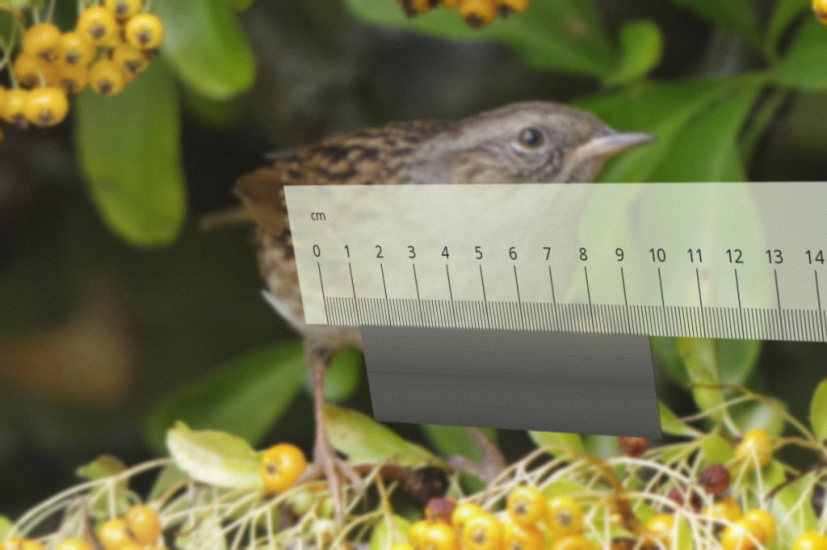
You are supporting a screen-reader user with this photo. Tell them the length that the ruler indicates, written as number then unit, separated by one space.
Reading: 8.5 cm
